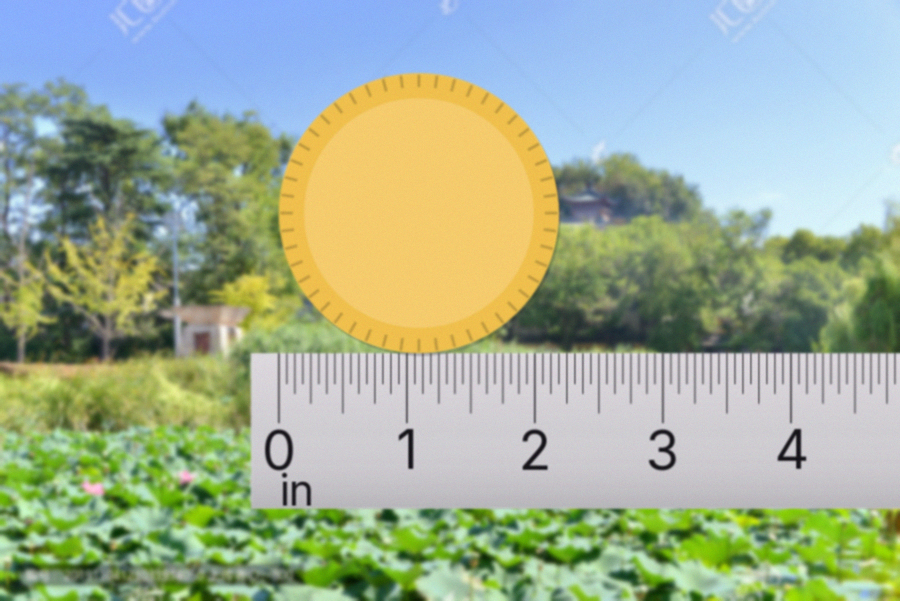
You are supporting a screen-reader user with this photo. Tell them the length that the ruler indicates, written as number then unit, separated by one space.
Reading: 2.1875 in
